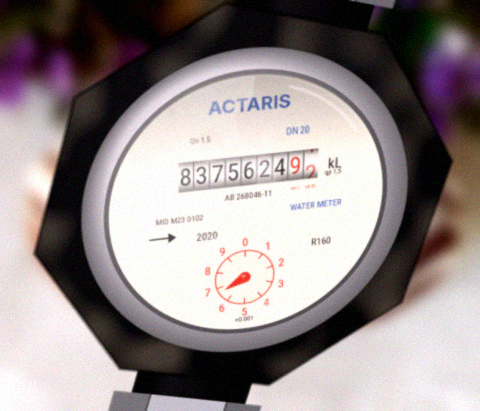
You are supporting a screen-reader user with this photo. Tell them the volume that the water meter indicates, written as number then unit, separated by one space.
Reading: 8375624.916 kL
